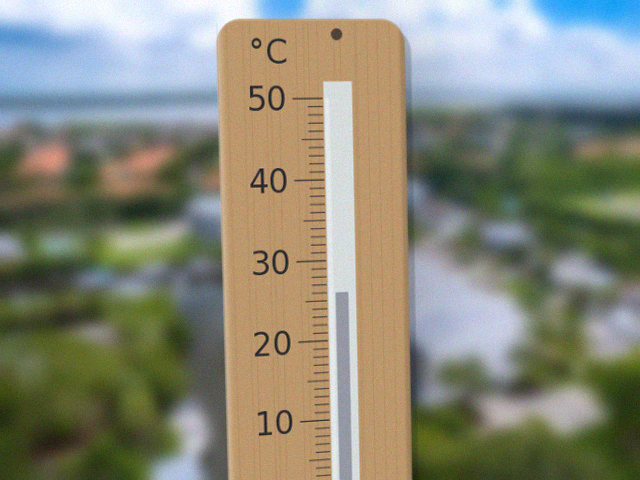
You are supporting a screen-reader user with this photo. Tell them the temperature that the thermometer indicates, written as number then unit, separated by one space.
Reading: 26 °C
